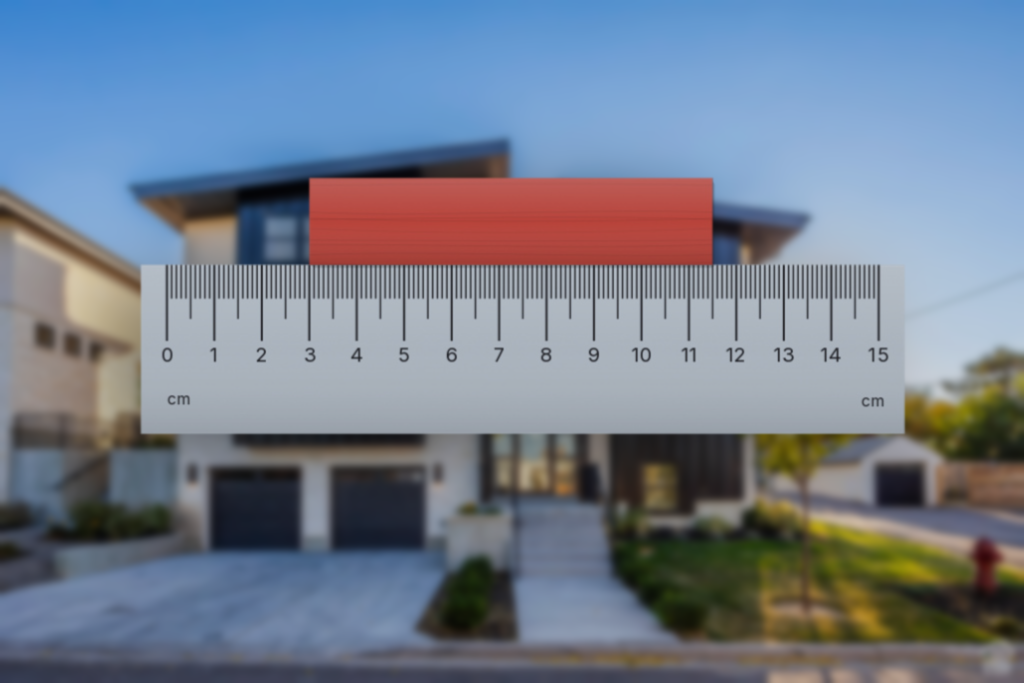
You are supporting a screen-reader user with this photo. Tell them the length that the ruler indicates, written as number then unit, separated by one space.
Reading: 8.5 cm
